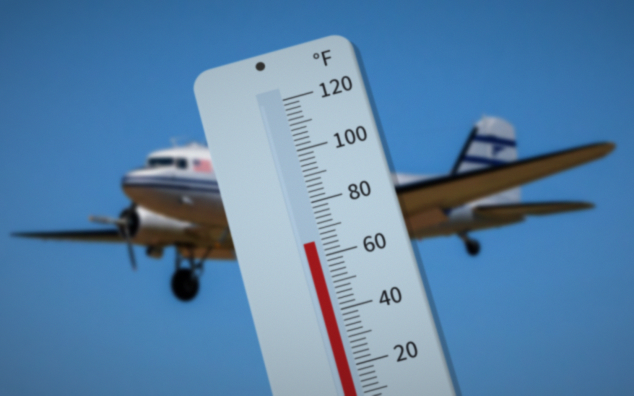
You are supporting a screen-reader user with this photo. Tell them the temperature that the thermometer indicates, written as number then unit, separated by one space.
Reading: 66 °F
